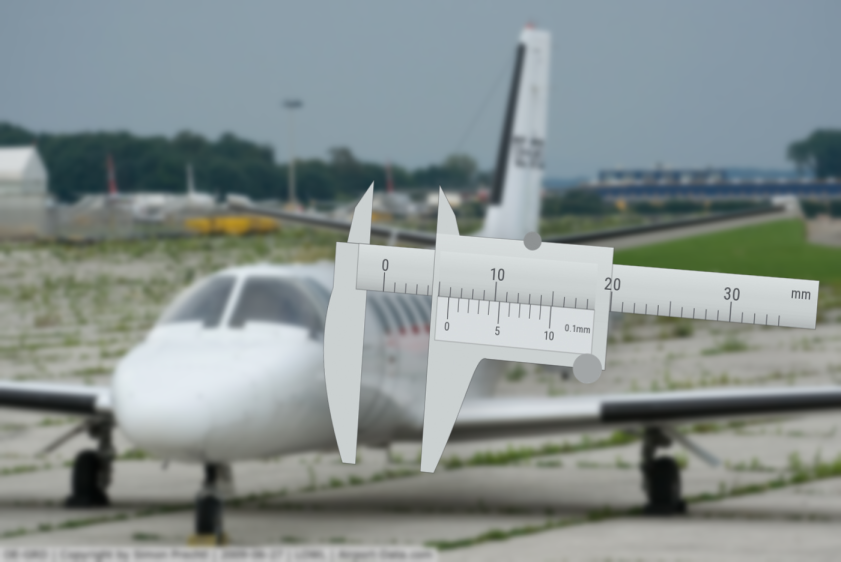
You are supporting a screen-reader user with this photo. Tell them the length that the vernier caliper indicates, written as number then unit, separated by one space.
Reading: 5.9 mm
